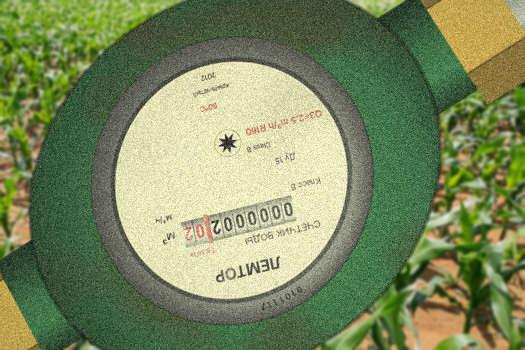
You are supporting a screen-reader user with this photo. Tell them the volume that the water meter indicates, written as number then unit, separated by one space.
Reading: 2.02 m³
